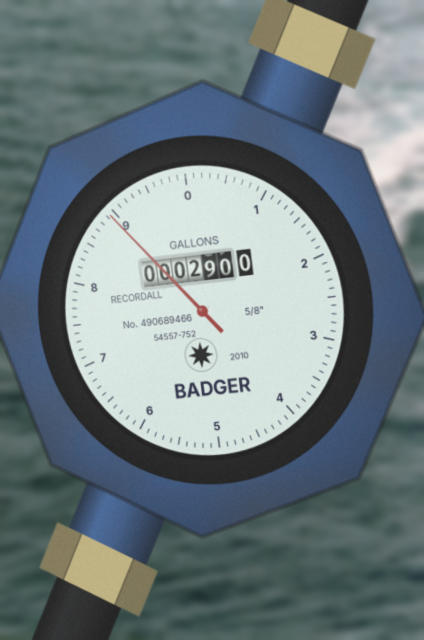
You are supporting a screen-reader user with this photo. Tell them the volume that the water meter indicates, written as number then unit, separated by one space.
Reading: 2898.9 gal
